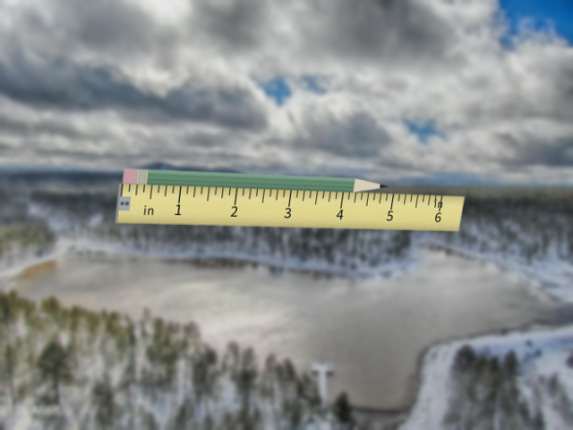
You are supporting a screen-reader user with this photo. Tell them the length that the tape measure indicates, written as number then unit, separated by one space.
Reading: 4.875 in
